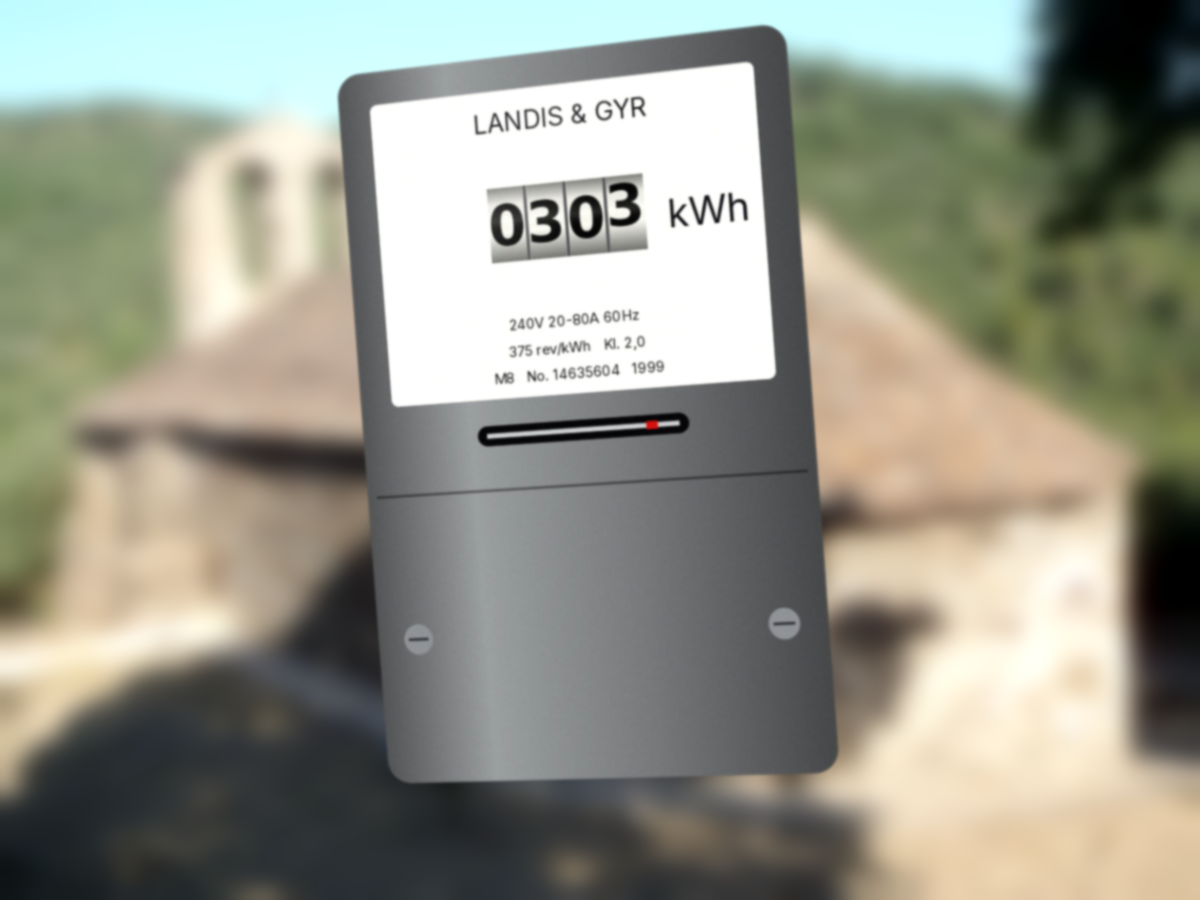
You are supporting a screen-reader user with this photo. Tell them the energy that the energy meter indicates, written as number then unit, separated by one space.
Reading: 303 kWh
